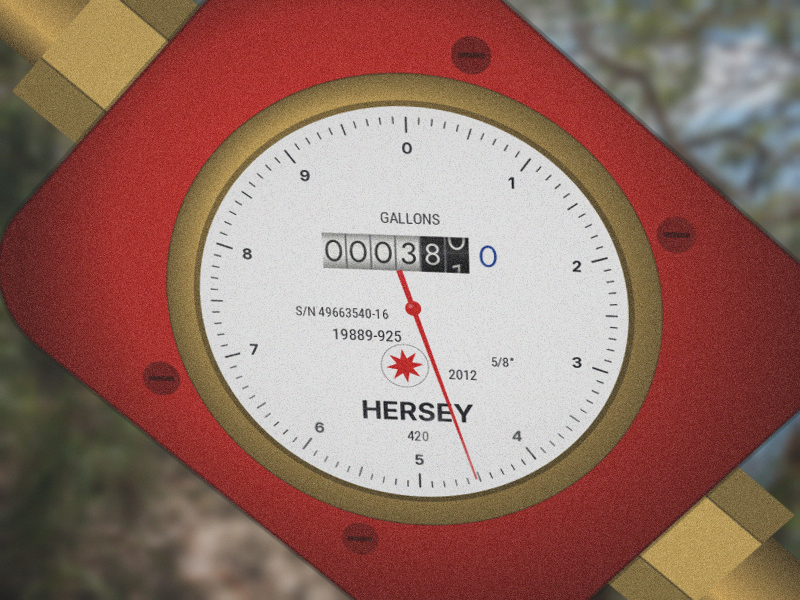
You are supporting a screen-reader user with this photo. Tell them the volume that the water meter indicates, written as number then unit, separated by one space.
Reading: 3804.5 gal
